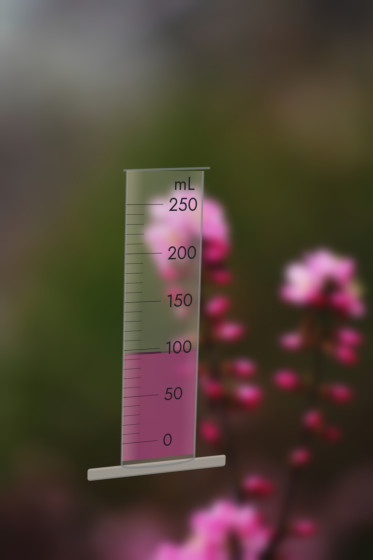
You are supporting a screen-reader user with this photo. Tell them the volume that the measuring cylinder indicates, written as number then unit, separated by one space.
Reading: 95 mL
